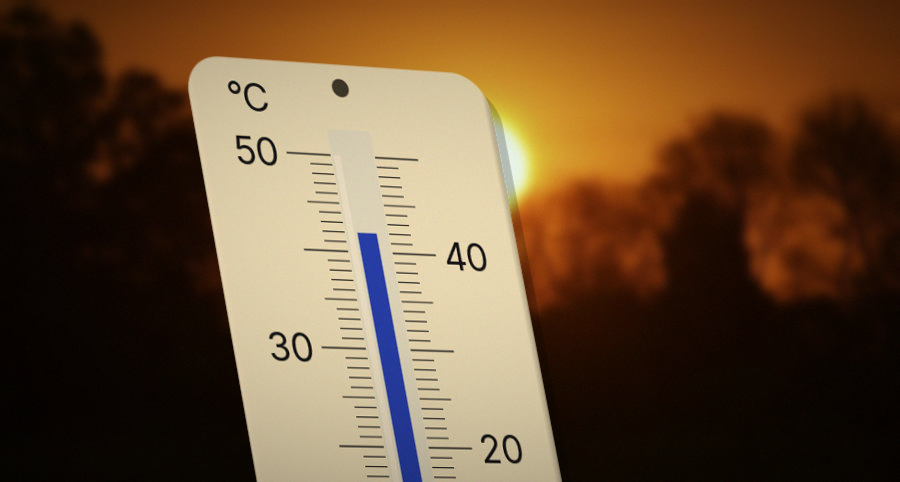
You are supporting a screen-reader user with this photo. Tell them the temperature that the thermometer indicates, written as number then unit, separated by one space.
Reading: 42 °C
